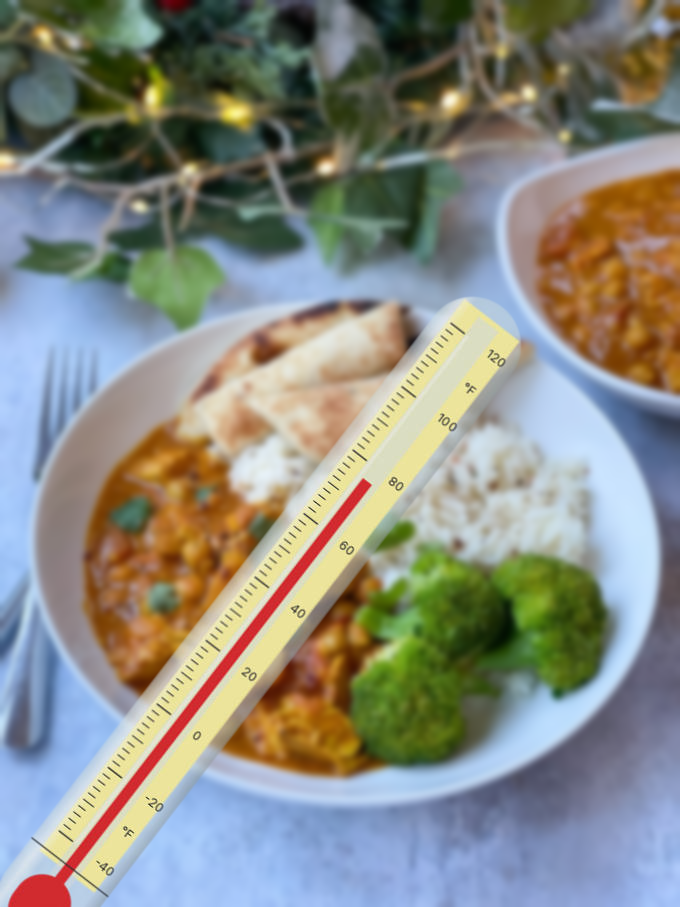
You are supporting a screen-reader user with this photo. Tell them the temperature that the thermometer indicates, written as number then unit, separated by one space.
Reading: 76 °F
